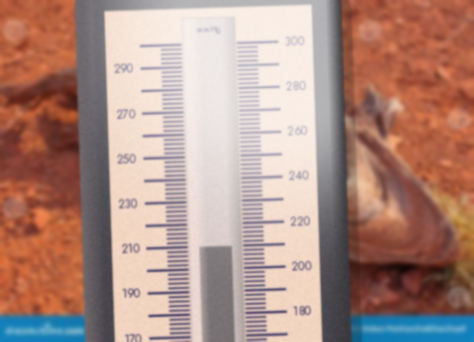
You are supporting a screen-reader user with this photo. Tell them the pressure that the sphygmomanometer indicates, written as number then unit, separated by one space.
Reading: 210 mmHg
